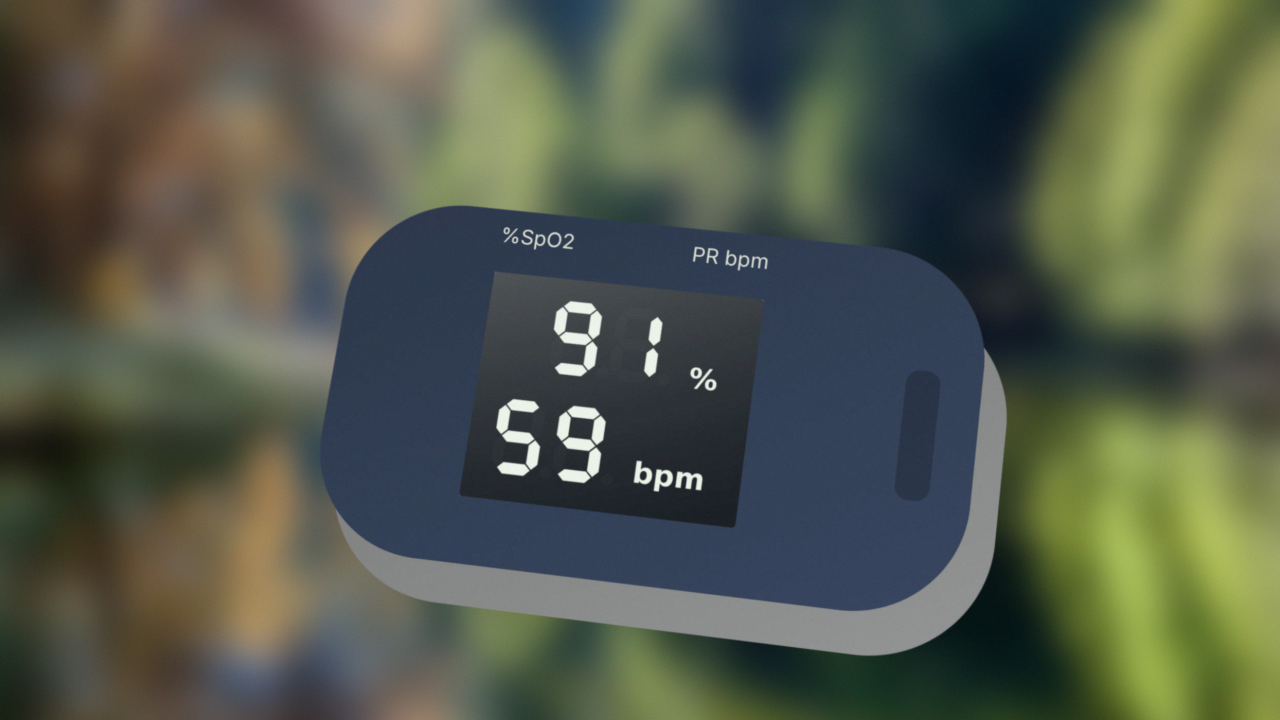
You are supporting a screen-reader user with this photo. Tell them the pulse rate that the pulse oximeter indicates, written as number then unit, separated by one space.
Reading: 59 bpm
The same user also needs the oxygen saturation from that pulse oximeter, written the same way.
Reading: 91 %
